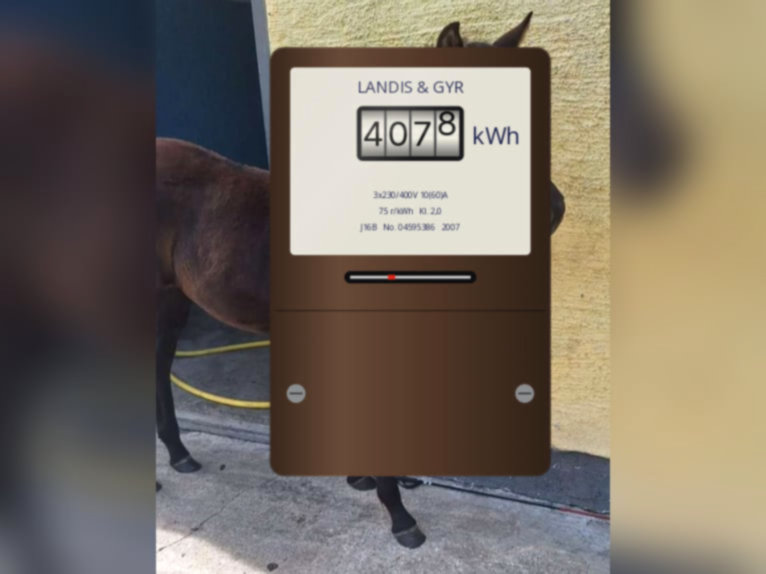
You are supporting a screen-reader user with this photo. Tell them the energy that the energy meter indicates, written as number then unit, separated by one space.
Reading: 4078 kWh
